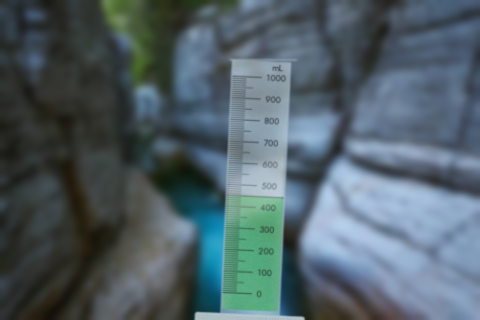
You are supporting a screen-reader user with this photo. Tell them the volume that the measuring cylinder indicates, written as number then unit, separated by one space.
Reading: 450 mL
